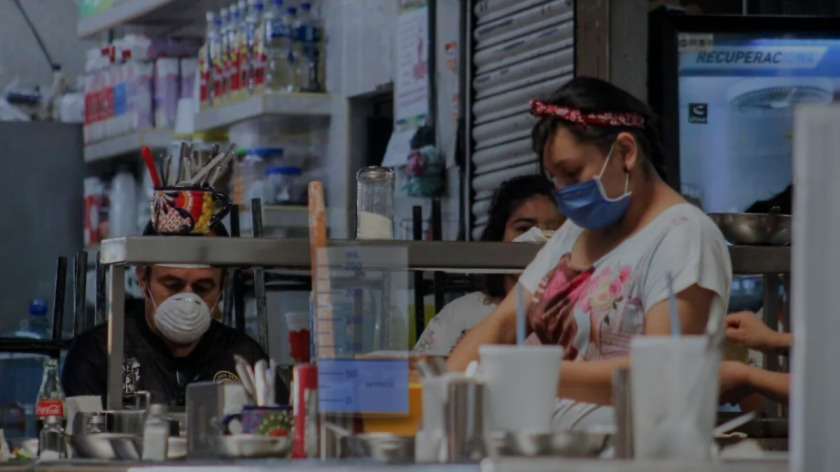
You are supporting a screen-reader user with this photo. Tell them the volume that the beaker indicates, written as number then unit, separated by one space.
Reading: 75 mL
